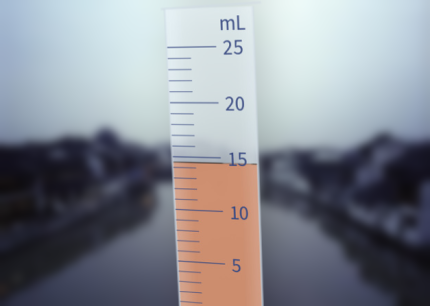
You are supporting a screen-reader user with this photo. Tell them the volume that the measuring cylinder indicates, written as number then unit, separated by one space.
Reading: 14.5 mL
